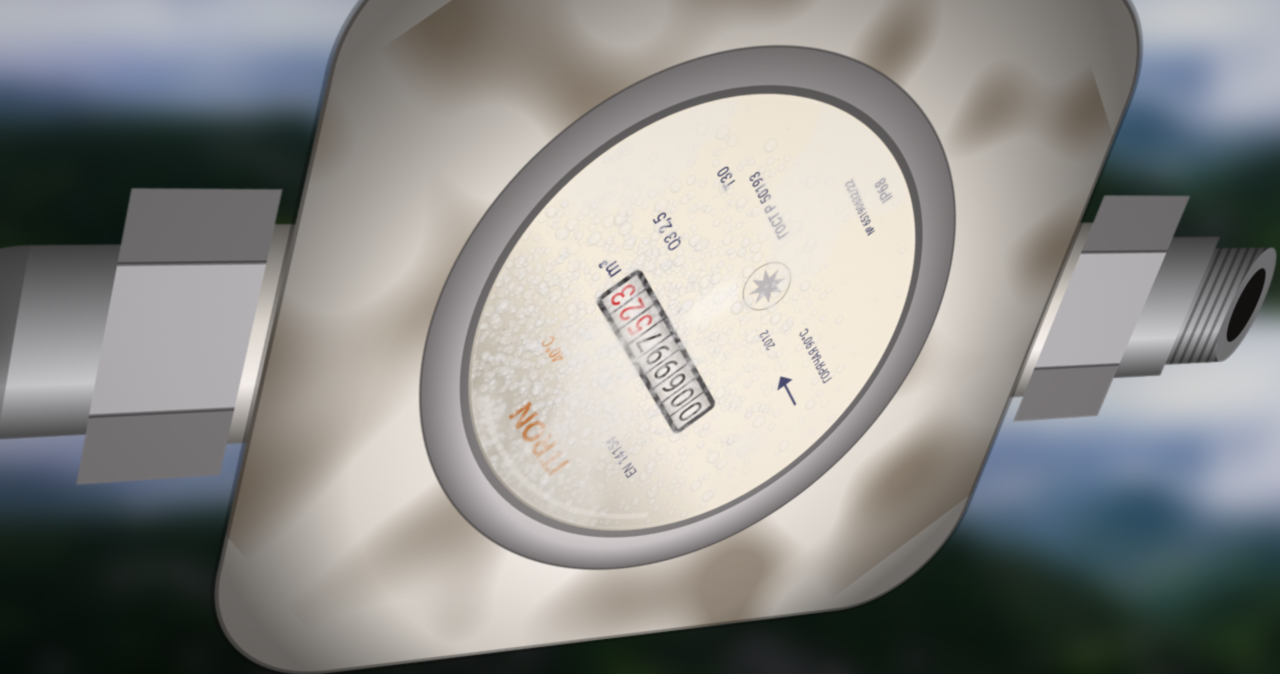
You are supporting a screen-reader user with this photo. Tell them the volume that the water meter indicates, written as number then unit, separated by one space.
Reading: 6997.523 m³
